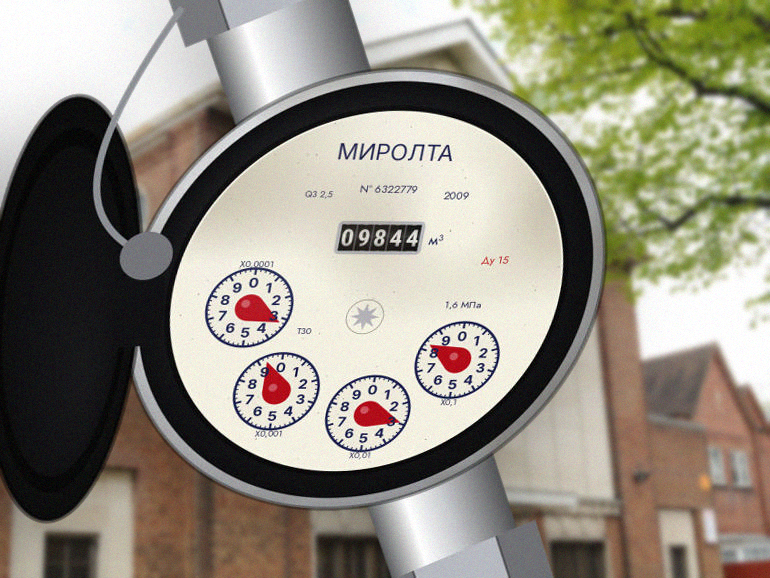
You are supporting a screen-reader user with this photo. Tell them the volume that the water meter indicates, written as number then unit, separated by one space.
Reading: 9844.8293 m³
